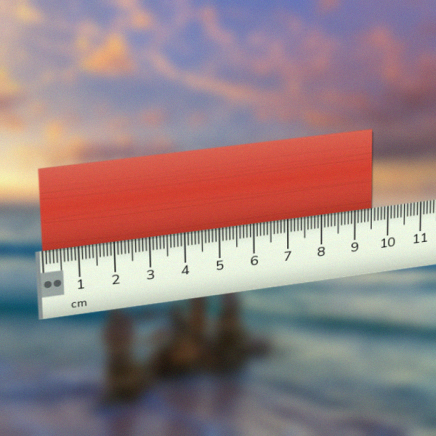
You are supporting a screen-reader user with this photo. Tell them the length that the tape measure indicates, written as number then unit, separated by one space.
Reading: 9.5 cm
